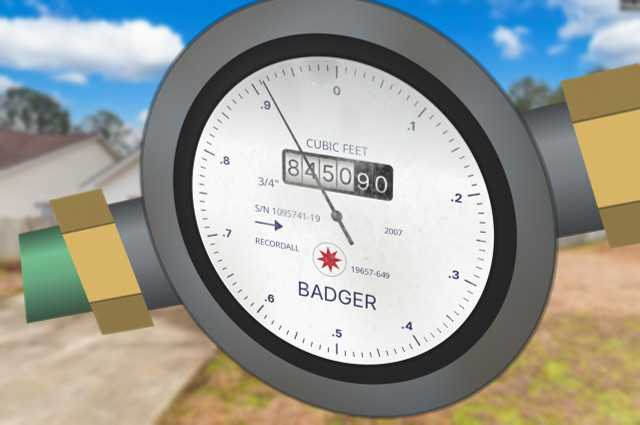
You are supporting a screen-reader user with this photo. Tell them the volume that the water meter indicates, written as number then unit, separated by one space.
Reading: 845089.91 ft³
